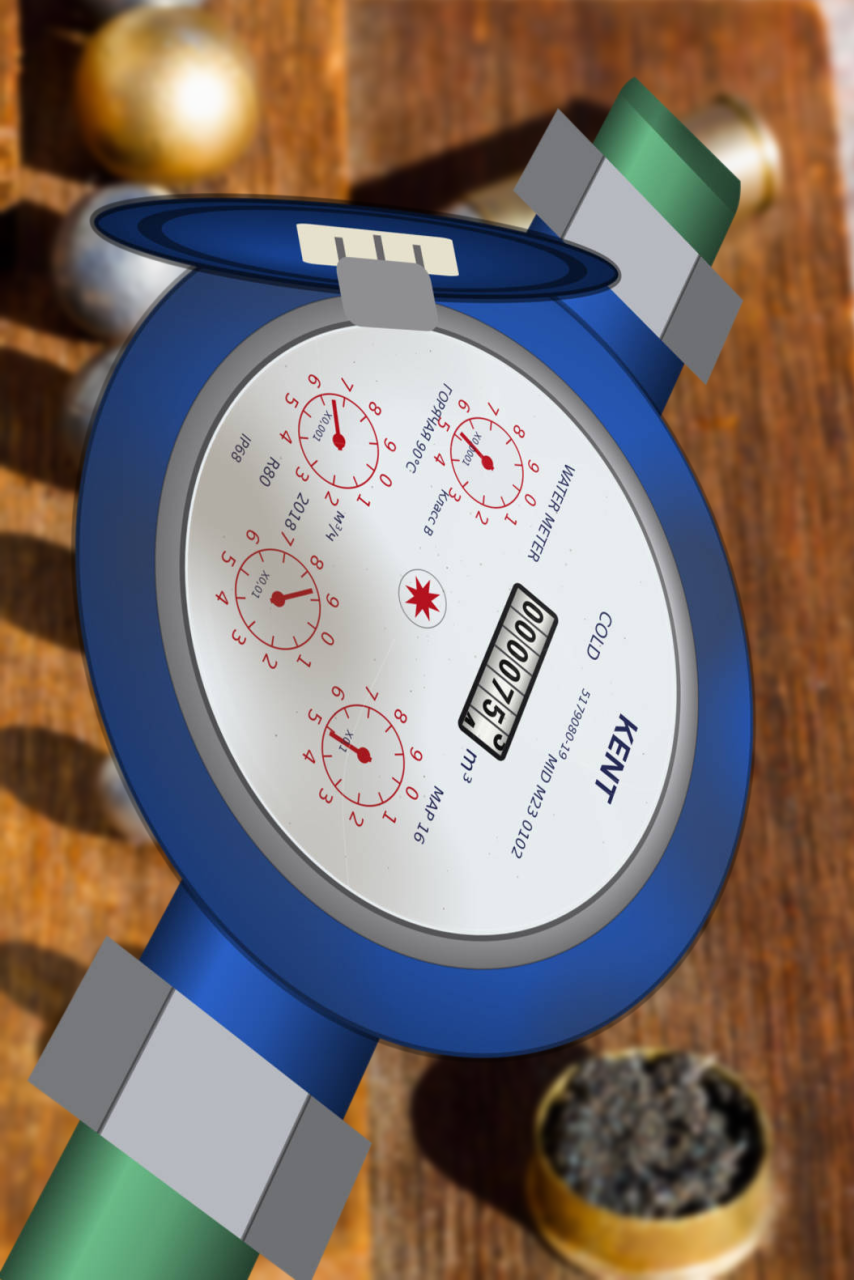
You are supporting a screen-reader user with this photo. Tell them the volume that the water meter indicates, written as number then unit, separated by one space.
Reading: 753.4865 m³
